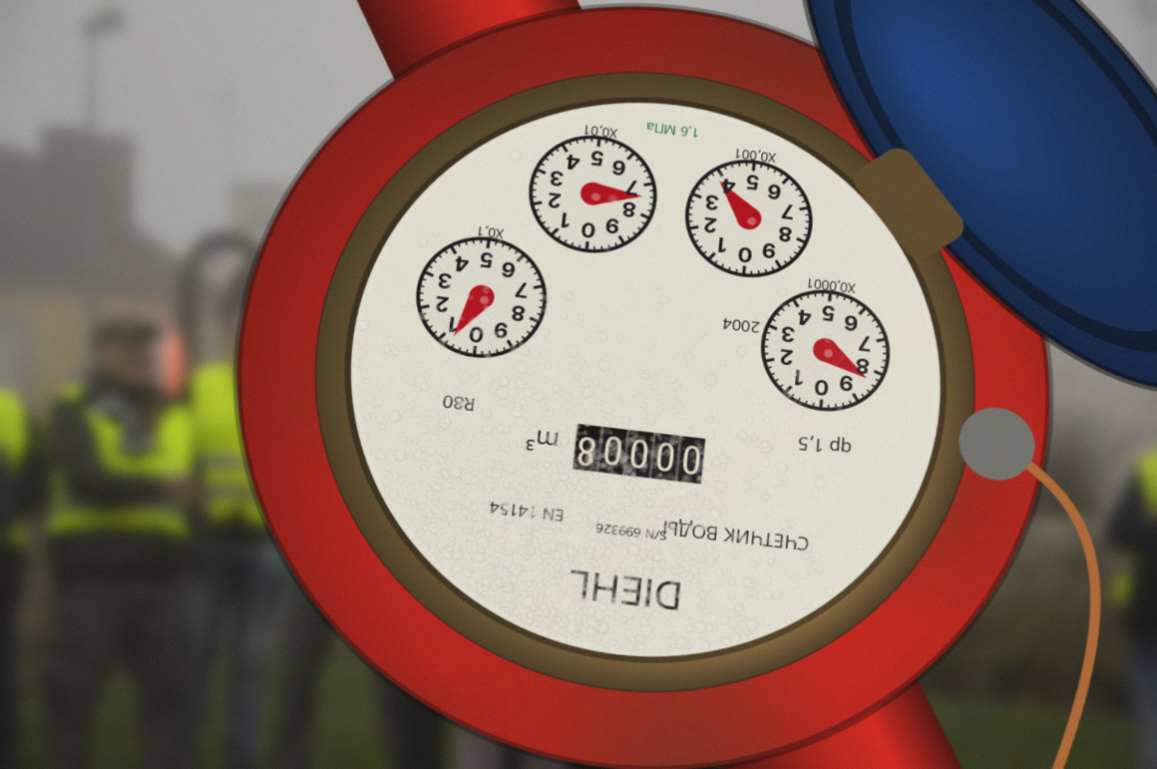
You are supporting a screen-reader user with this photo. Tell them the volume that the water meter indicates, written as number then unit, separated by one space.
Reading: 8.0738 m³
